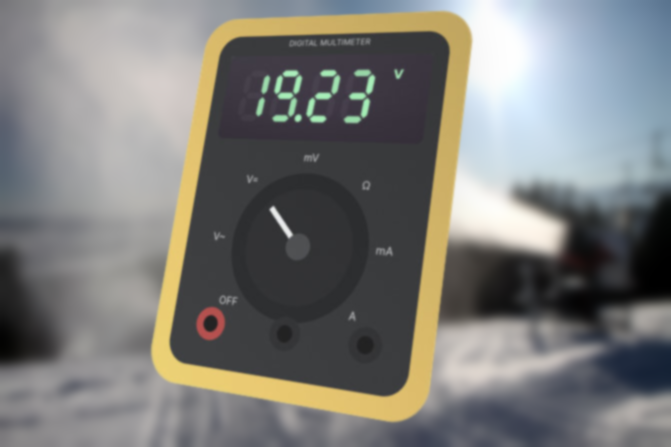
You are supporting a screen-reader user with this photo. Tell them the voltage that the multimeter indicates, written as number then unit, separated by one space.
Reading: 19.23 V
